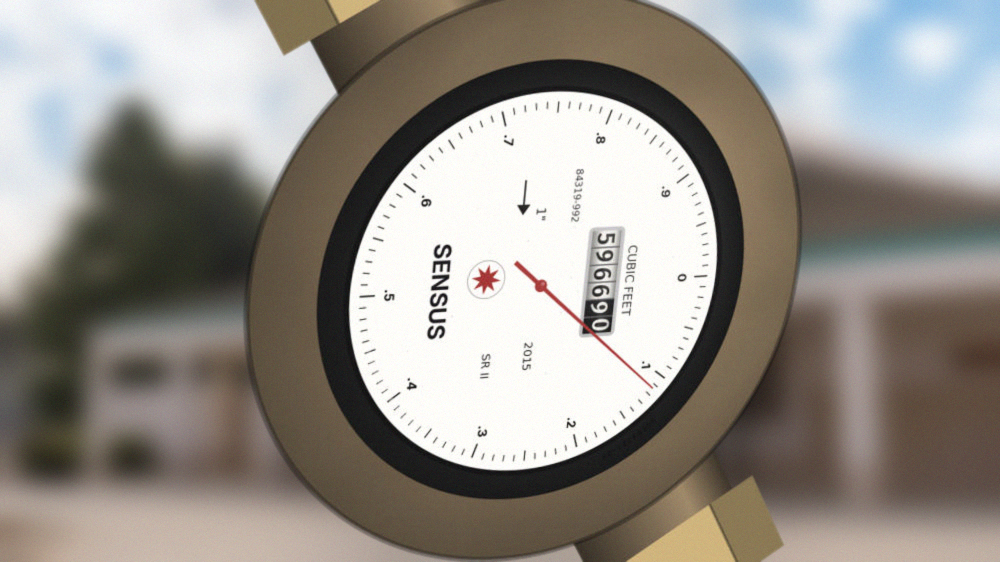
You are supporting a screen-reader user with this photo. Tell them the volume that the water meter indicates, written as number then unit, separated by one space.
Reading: 596690.11 ft³
